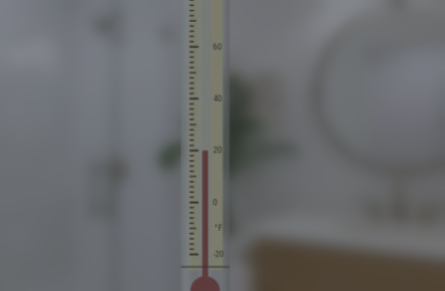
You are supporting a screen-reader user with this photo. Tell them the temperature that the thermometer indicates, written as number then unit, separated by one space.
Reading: 20 °F
